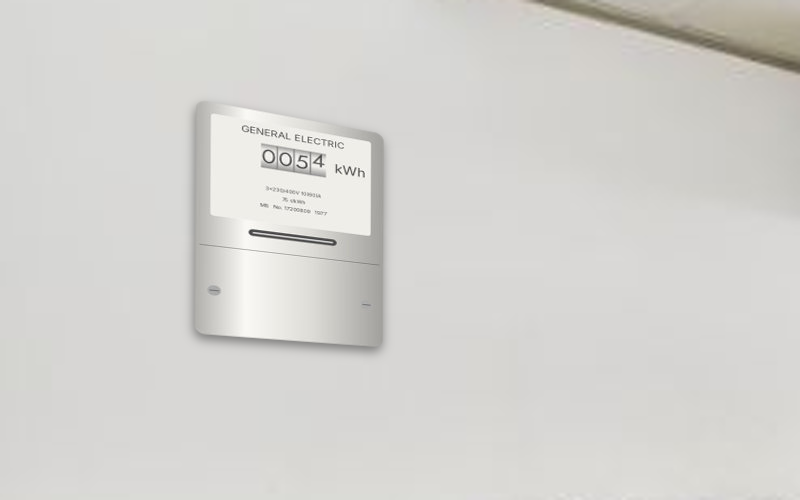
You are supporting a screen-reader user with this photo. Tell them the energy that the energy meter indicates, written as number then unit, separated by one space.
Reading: 54 kWh
